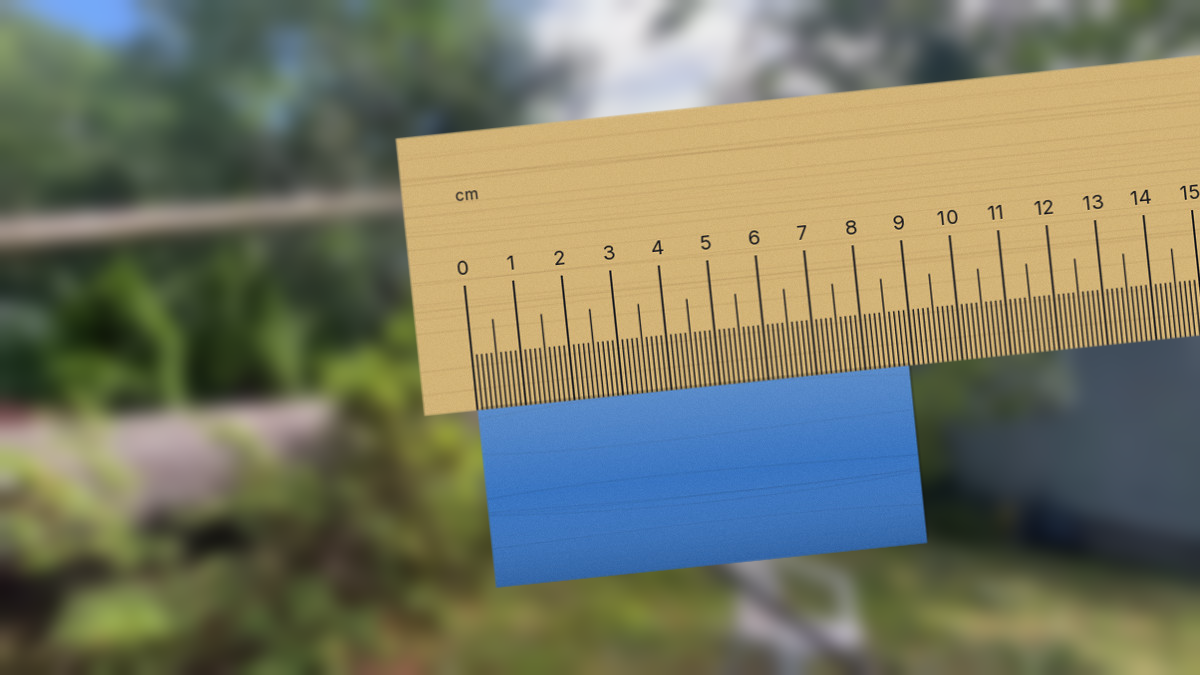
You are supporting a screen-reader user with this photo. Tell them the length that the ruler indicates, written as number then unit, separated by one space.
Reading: 8.9 cm
